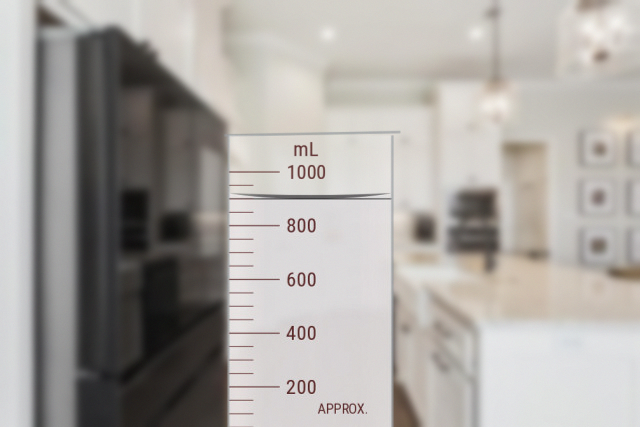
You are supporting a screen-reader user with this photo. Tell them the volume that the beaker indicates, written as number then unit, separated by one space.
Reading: 900 mL
